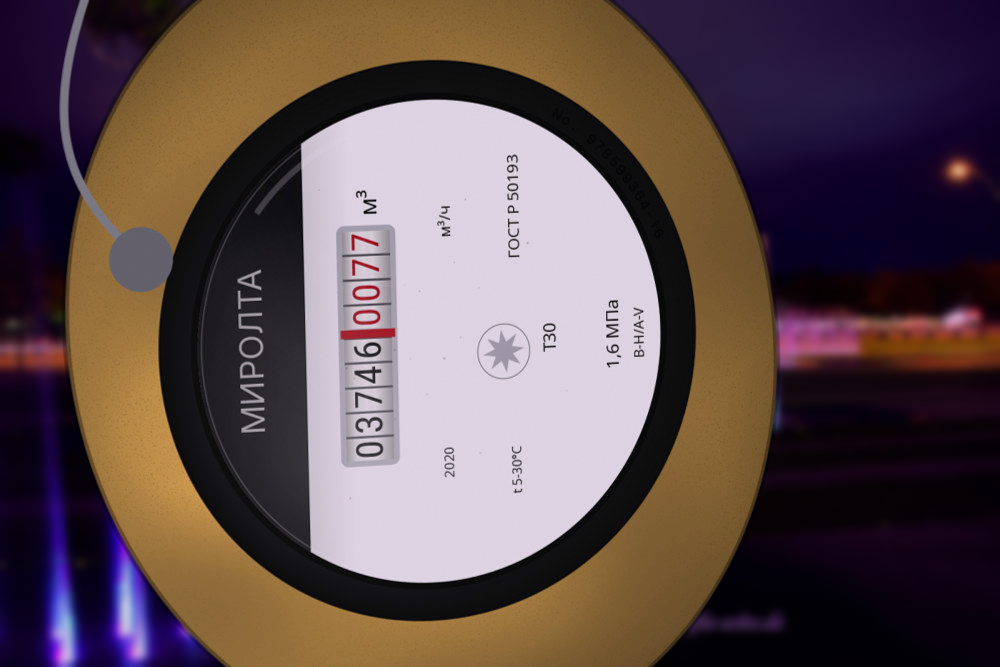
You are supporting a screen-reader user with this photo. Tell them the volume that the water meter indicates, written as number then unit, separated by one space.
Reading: 3746.0077 m³
